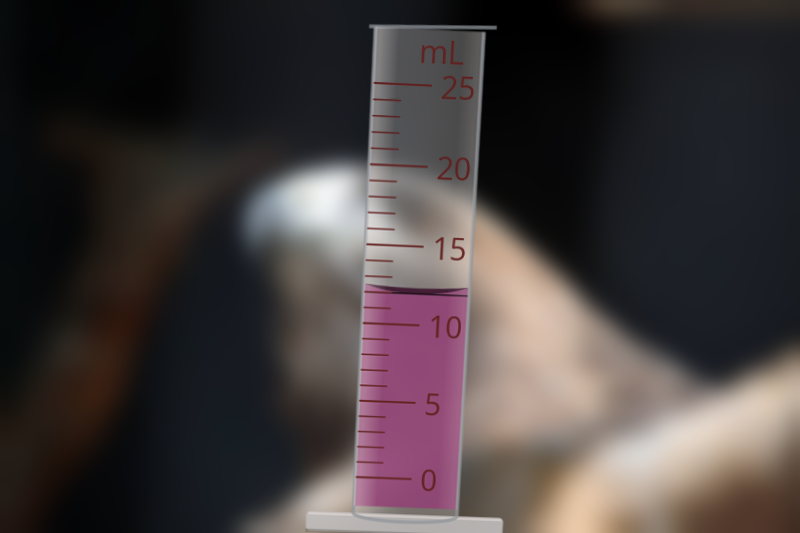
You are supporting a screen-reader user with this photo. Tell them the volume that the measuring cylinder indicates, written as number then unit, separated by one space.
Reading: 12 mL
